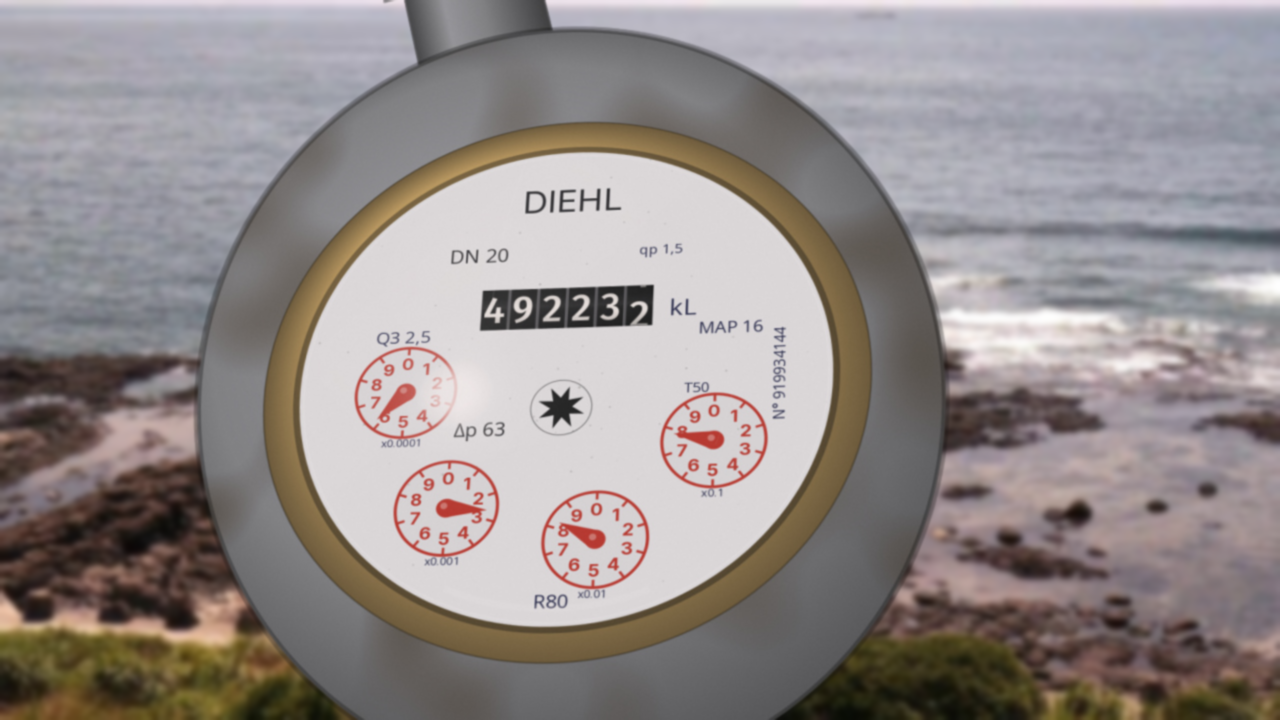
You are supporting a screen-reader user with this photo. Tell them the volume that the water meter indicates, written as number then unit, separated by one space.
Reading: 492231.7826 kL
